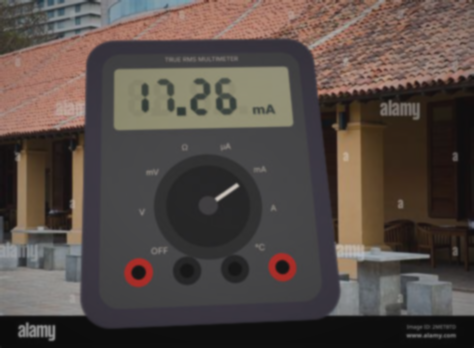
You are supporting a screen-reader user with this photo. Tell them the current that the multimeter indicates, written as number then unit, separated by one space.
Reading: 17.26 mA
